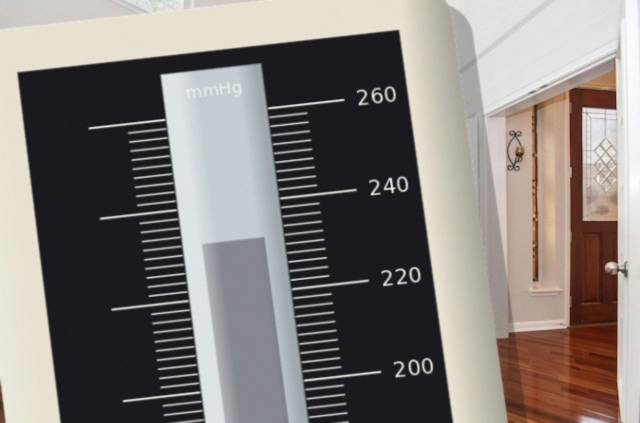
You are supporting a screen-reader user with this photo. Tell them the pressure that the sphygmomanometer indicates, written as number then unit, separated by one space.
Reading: 232 mmHg
